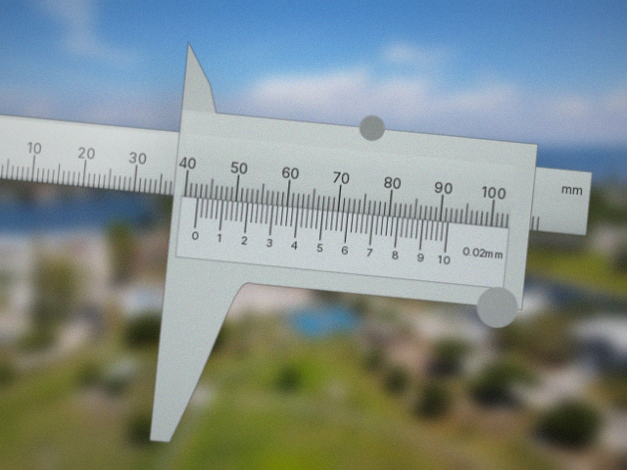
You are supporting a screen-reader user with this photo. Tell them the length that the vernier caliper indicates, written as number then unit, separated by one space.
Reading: 42.5 mm
